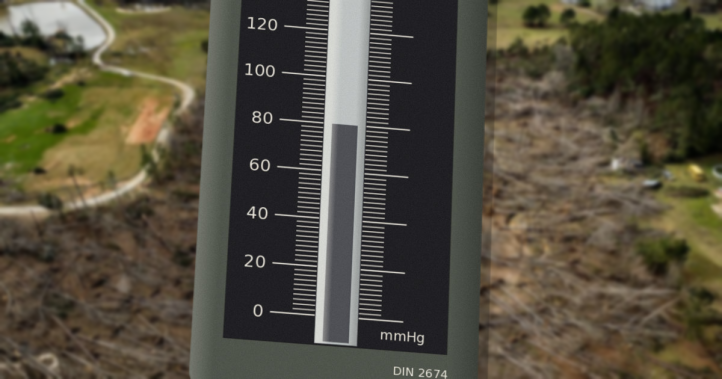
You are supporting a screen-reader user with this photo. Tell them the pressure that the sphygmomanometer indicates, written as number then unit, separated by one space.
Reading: 80 mmHg
